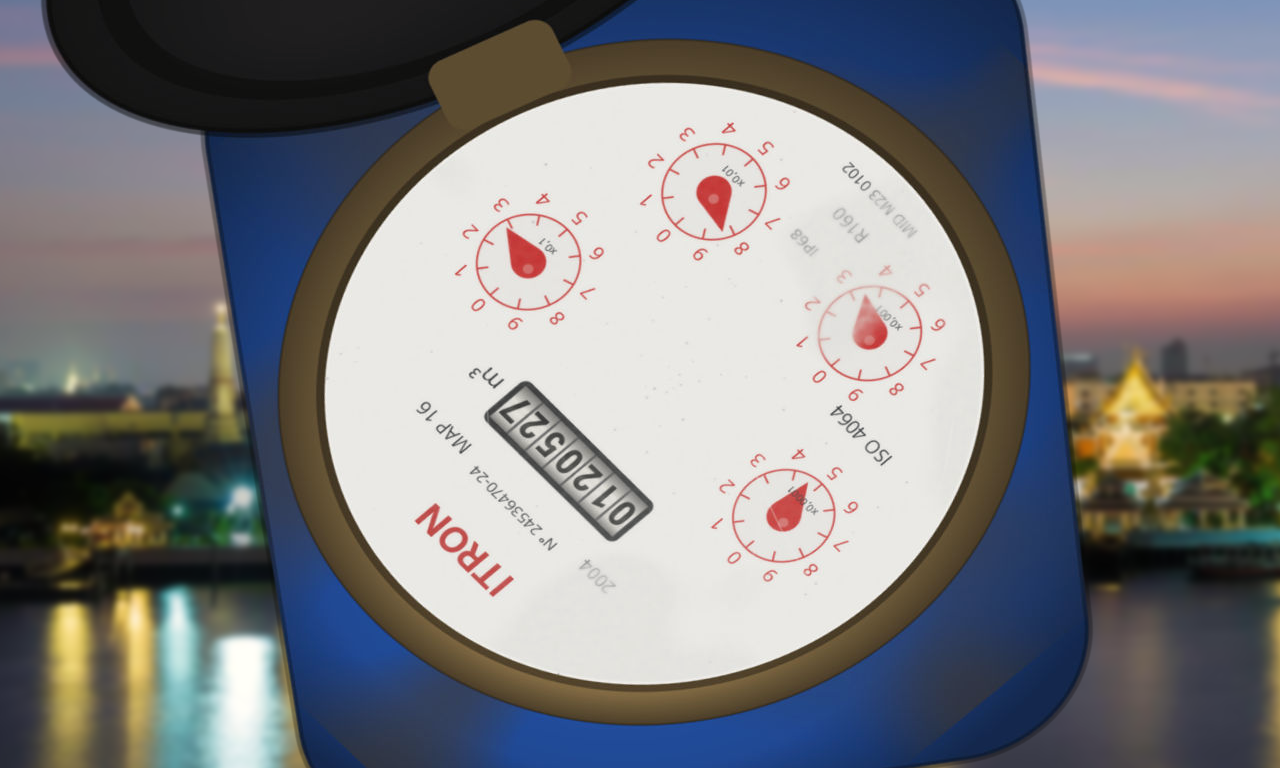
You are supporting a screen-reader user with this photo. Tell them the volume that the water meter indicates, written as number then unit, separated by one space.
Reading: 120527.2834 m³
